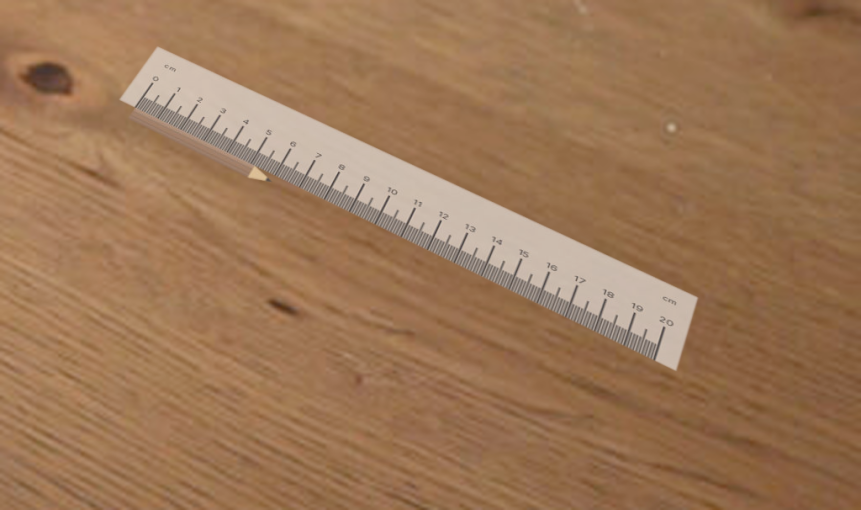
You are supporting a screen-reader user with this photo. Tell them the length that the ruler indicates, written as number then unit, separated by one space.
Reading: 6 cm
